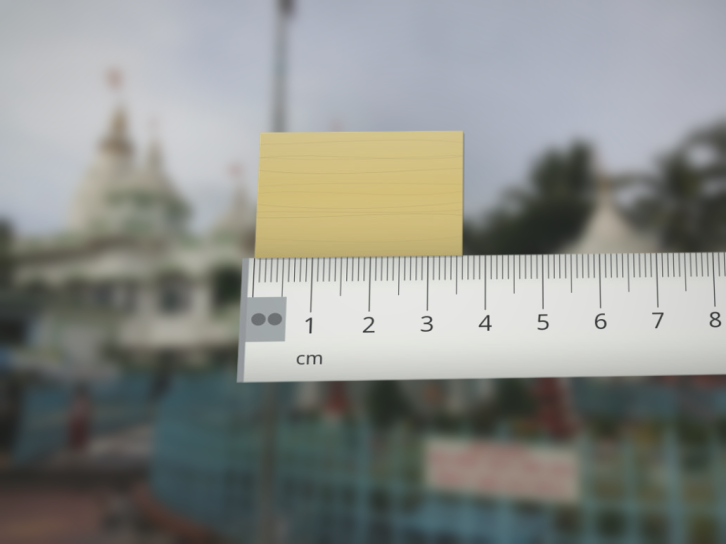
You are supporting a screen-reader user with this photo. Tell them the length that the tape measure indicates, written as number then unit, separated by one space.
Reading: 3.6 cm
